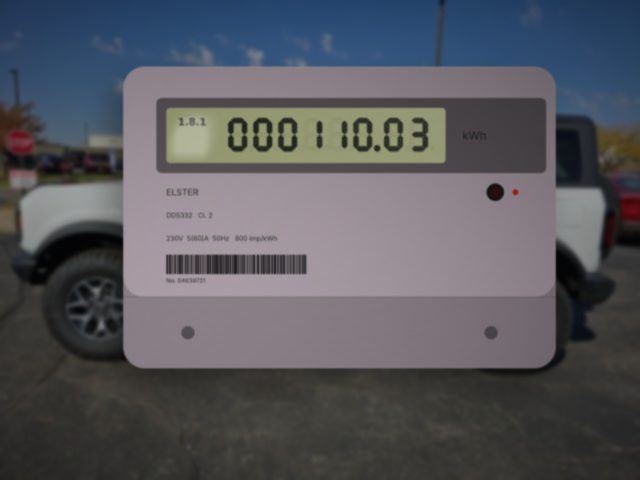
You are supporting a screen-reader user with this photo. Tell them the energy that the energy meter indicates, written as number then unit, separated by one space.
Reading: 110.03 kWh
